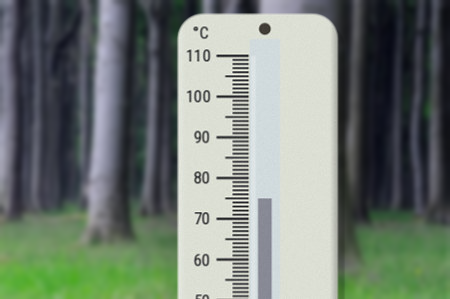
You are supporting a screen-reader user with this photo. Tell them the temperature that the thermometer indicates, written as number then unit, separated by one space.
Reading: 75 °C
